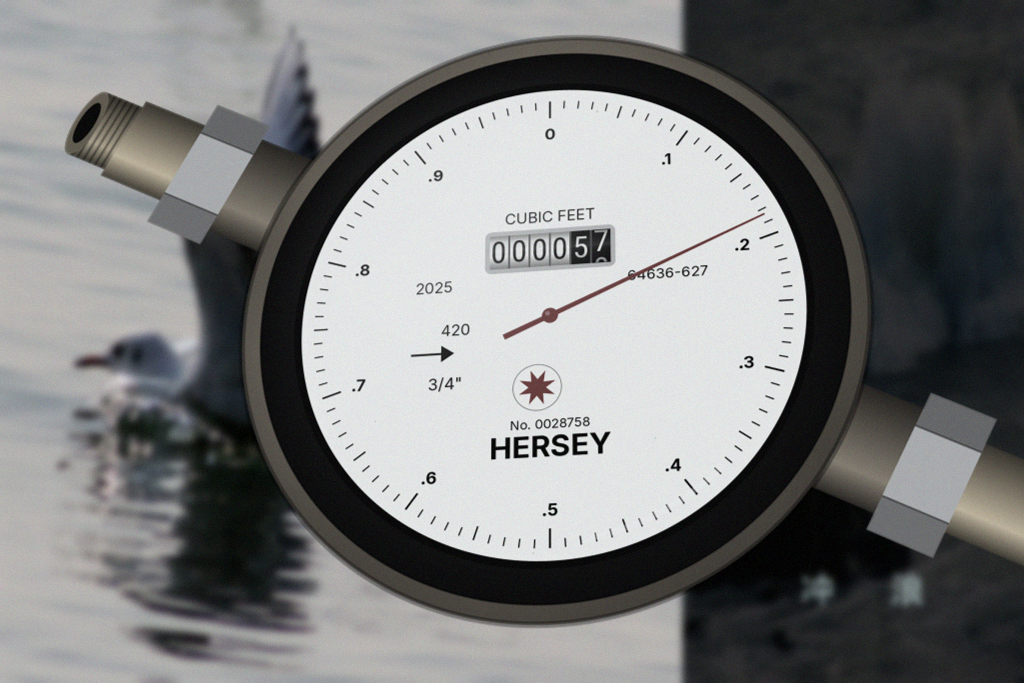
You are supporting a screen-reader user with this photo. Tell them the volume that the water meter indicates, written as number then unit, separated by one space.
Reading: 57.18 ft³
